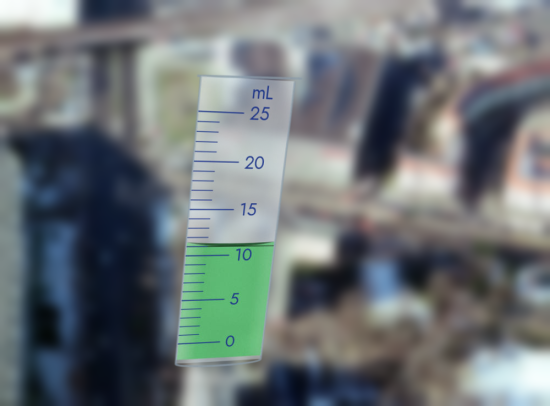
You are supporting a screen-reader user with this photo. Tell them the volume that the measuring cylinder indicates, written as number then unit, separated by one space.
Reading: 11 mL
